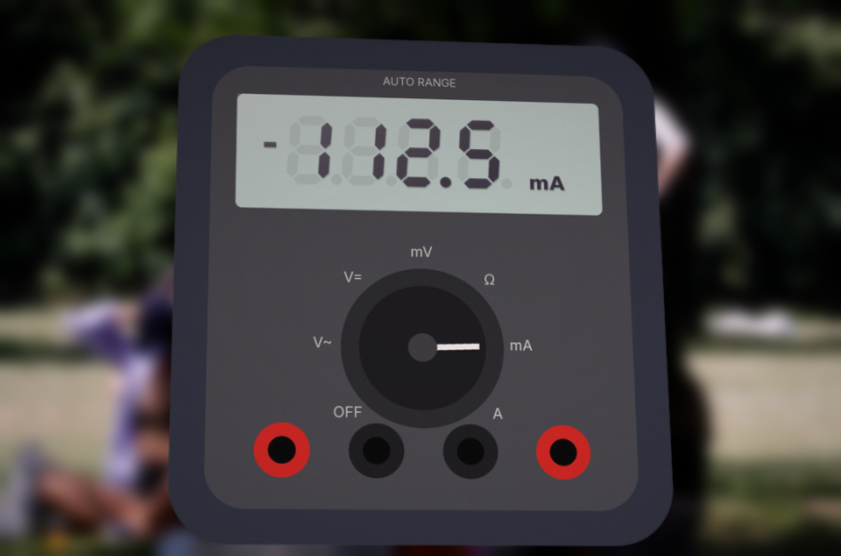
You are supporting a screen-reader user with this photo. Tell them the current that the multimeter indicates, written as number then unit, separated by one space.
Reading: -112.5 mA
